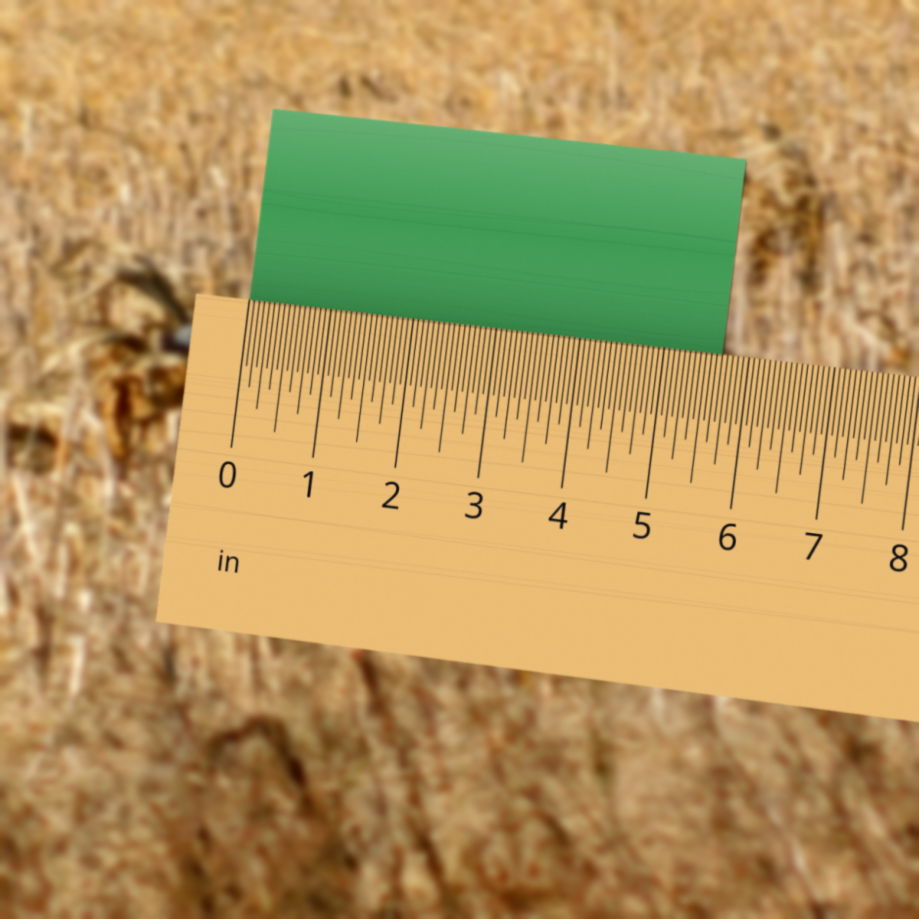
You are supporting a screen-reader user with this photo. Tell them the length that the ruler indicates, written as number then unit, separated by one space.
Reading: 5.6875 in
